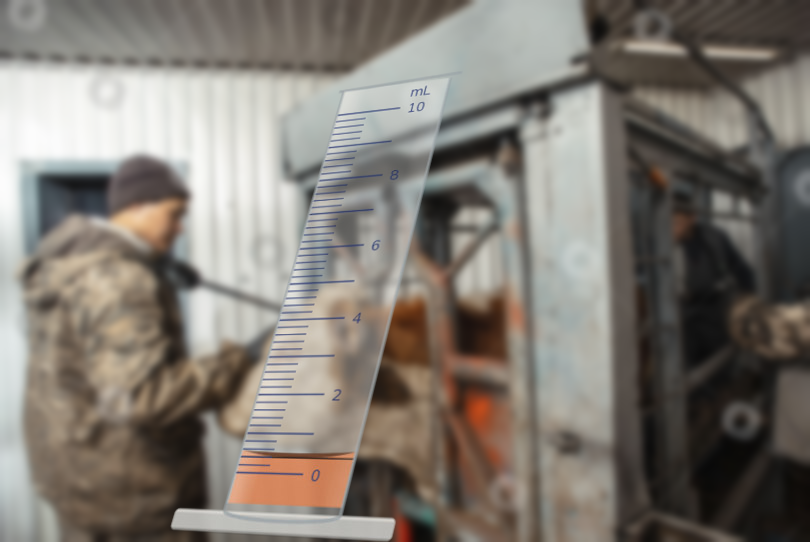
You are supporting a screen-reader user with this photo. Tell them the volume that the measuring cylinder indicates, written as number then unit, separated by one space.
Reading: 0.4 mL
